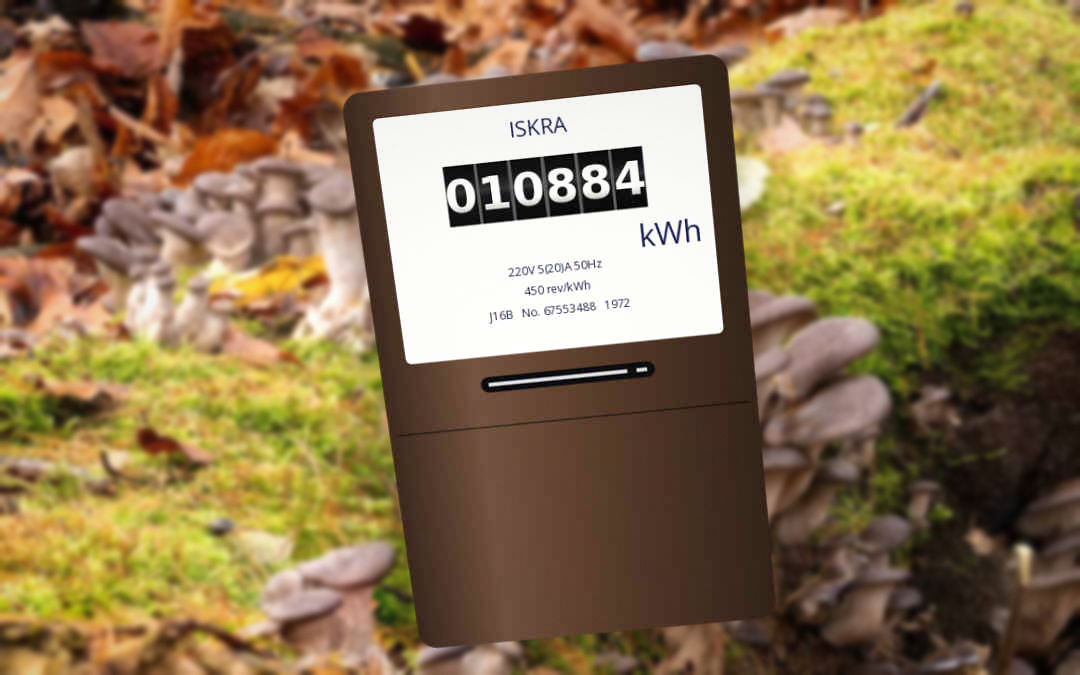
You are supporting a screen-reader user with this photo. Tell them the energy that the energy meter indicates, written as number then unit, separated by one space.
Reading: 10884 kWh
